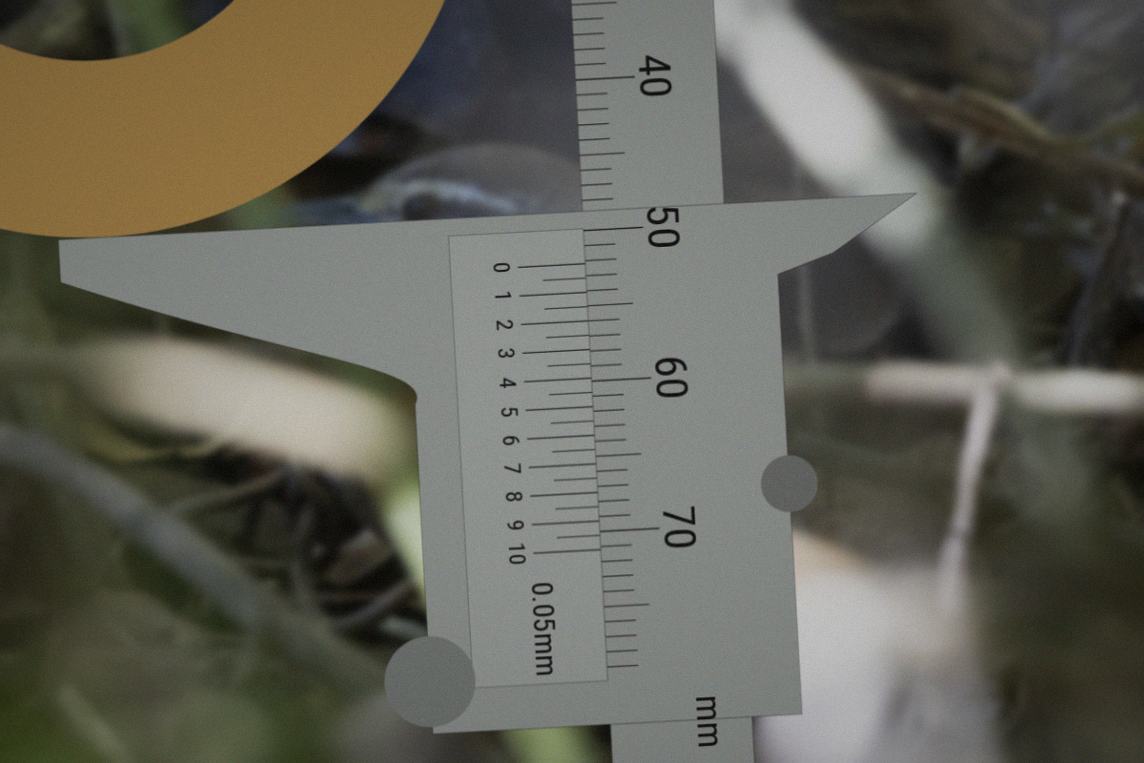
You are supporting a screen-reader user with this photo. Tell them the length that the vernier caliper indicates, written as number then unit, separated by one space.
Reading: 52.2 mm
